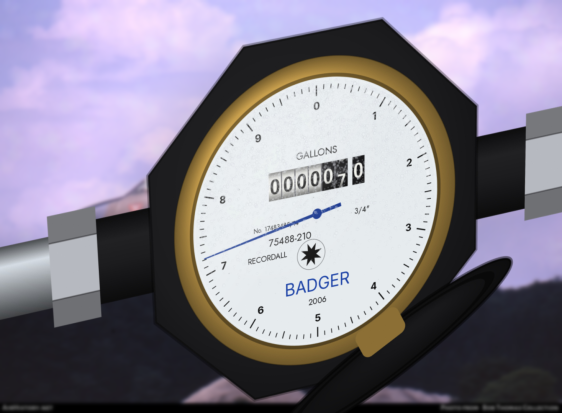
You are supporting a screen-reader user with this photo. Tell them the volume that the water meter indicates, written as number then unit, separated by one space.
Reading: 67.2 gal
